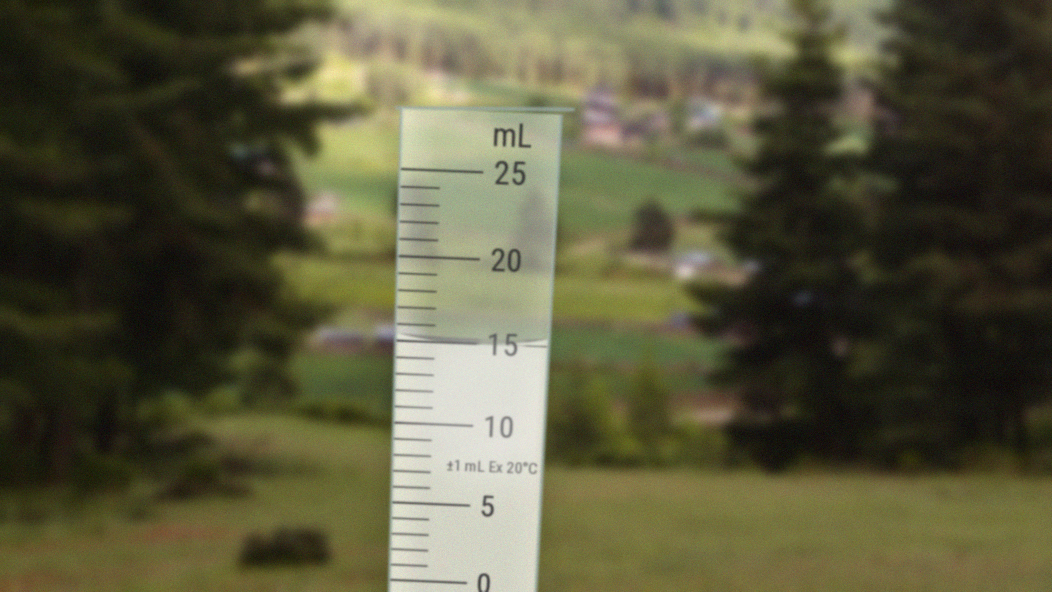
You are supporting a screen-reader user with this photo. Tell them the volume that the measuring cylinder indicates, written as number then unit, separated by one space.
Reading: 15 mL
